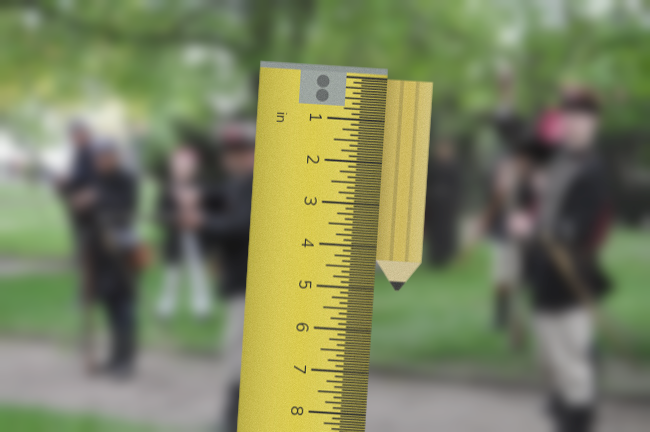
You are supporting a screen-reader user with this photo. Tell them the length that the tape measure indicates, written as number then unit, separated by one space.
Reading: 5 in
